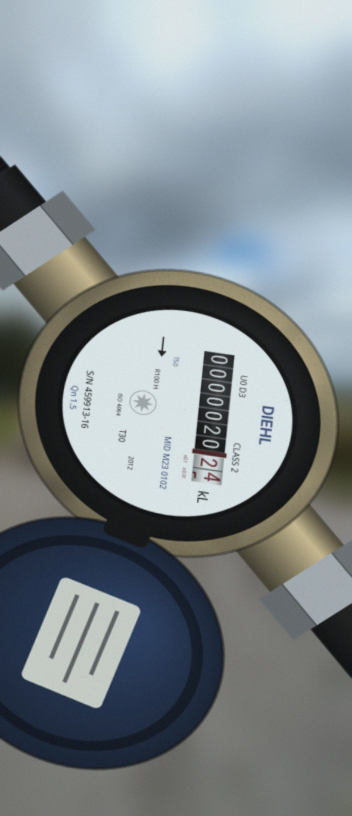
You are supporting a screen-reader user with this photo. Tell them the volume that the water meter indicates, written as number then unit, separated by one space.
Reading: 20.24 kL
